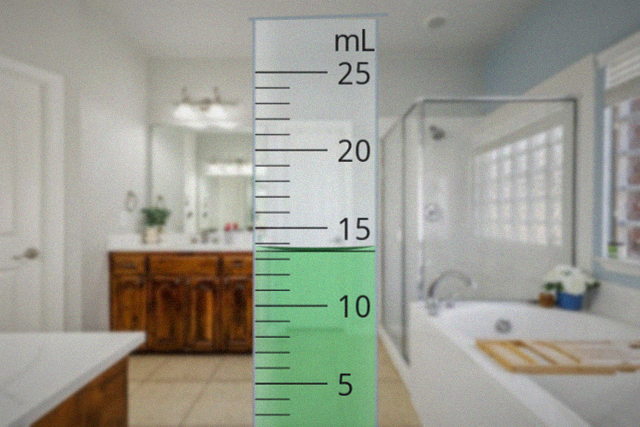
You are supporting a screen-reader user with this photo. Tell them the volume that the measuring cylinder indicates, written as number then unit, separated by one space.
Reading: 13.5 mL
